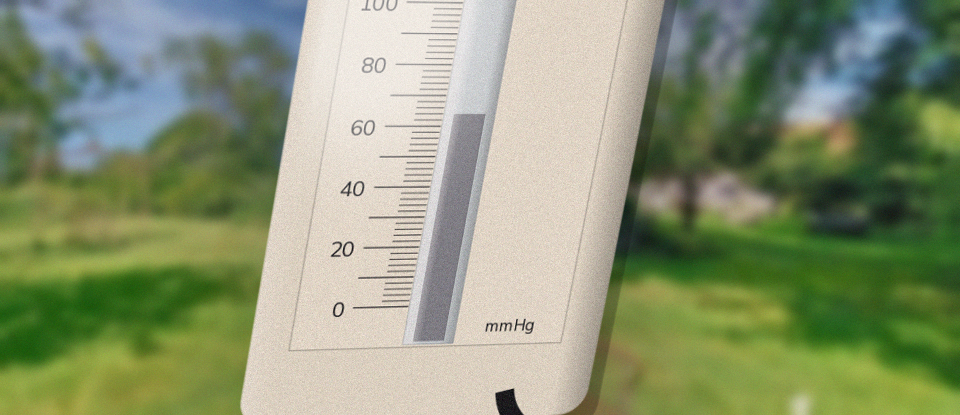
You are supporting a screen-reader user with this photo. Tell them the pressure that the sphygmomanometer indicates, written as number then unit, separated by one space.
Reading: 64 mmHg
